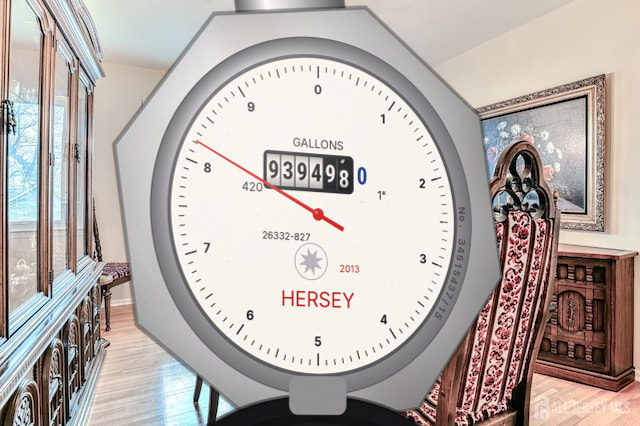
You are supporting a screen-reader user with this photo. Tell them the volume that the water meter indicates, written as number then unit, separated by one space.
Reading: 9394978.2 gal
